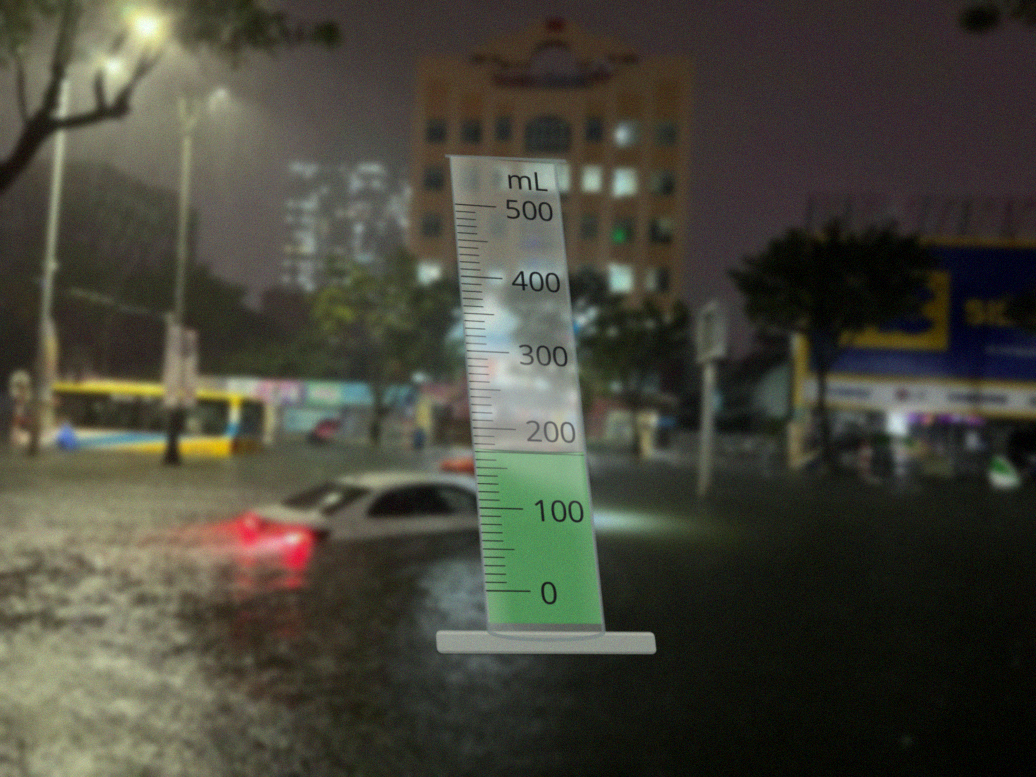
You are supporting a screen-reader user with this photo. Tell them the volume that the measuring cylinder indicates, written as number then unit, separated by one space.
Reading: 170 mL
